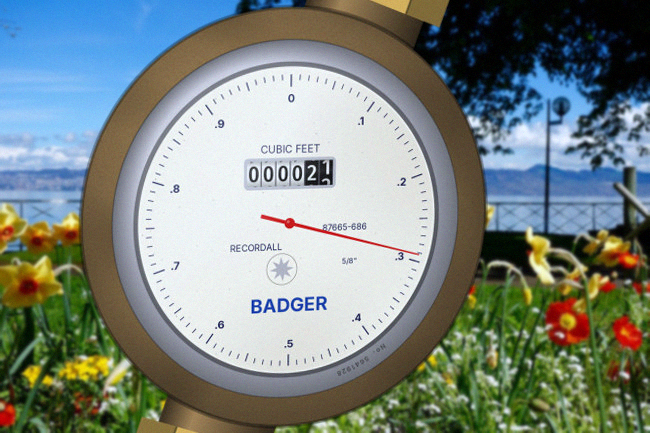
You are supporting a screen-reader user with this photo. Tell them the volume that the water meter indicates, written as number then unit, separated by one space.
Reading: 21.29 ft³
